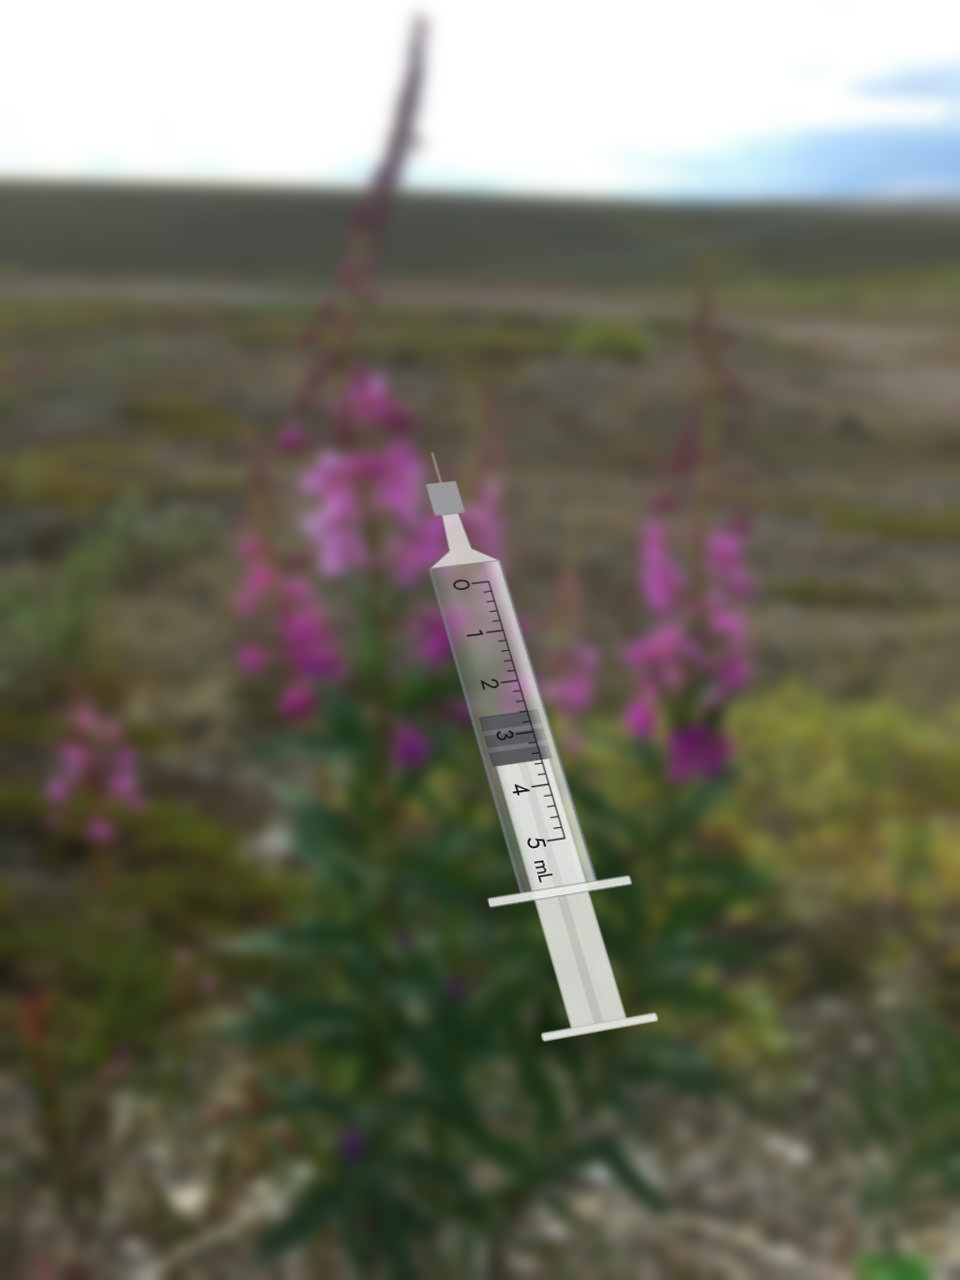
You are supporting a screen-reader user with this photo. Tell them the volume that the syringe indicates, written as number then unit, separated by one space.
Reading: 2.6 mL
